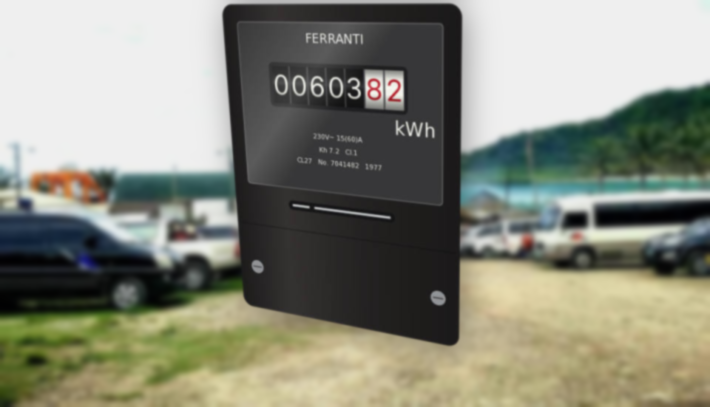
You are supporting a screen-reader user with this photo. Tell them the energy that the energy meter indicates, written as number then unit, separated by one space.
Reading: 603.82 kWh
